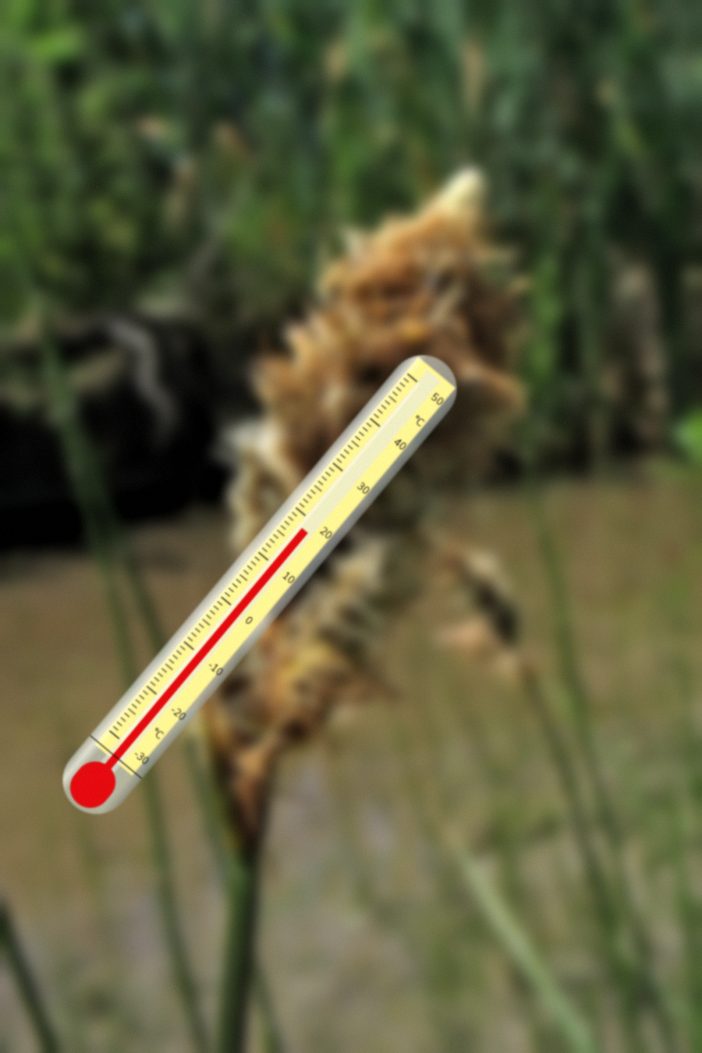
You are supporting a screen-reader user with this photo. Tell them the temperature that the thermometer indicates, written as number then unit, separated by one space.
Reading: 18 °C
